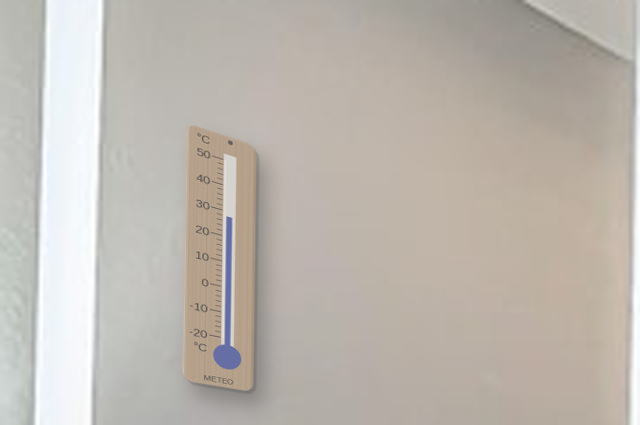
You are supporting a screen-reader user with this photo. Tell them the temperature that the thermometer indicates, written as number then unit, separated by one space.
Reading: 28 °C
